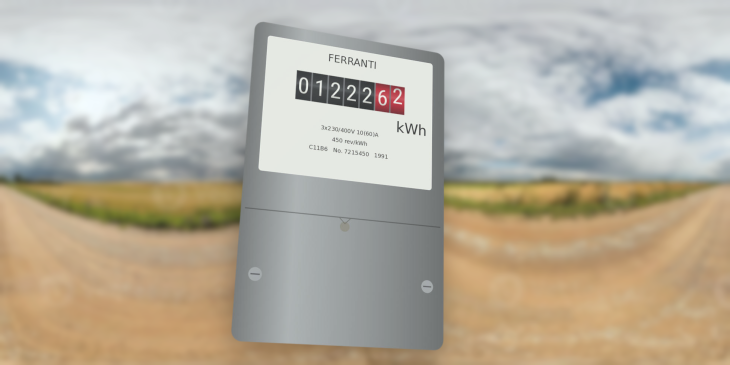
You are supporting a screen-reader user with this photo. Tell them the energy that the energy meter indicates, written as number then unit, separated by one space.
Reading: 1222.62 kWh
